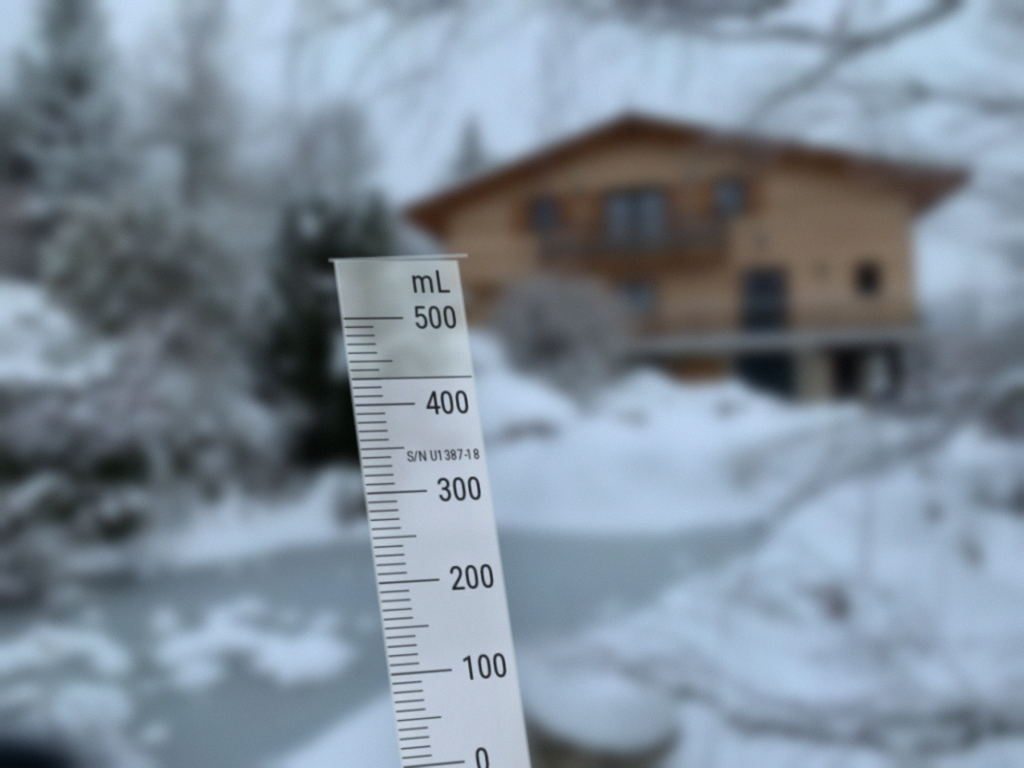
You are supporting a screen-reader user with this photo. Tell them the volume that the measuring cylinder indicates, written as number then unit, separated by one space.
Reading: 430 mL
